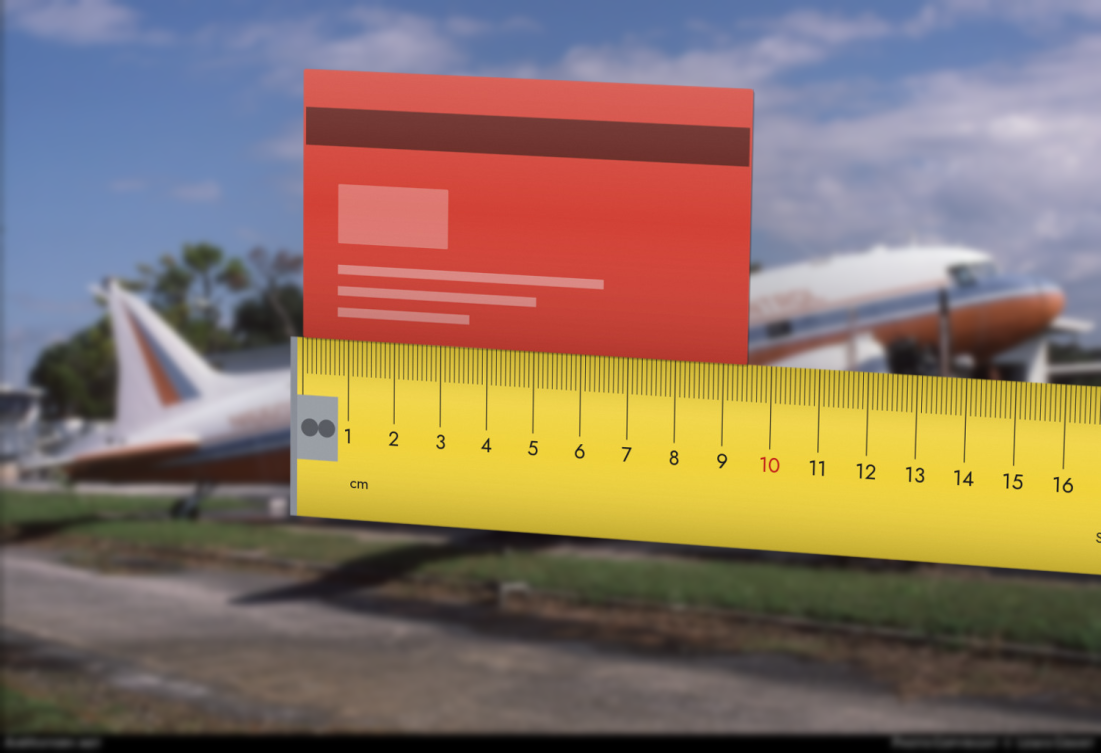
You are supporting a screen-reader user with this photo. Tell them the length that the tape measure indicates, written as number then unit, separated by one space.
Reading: 9.5 cm
